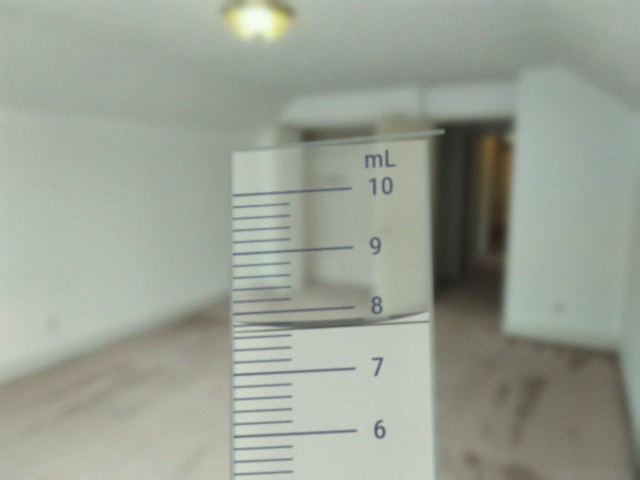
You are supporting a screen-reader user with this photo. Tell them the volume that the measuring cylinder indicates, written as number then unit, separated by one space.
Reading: 7.7 mL
